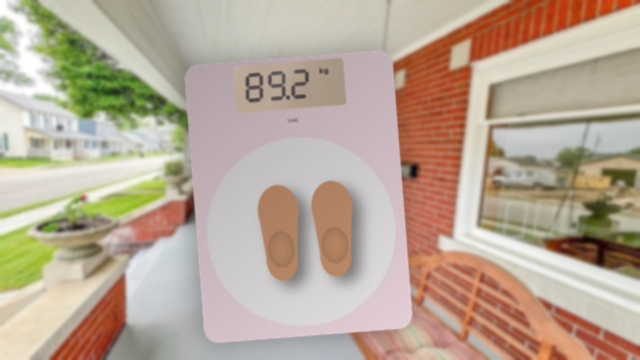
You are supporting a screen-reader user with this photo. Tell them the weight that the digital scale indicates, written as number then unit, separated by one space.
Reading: 89.2 kg
